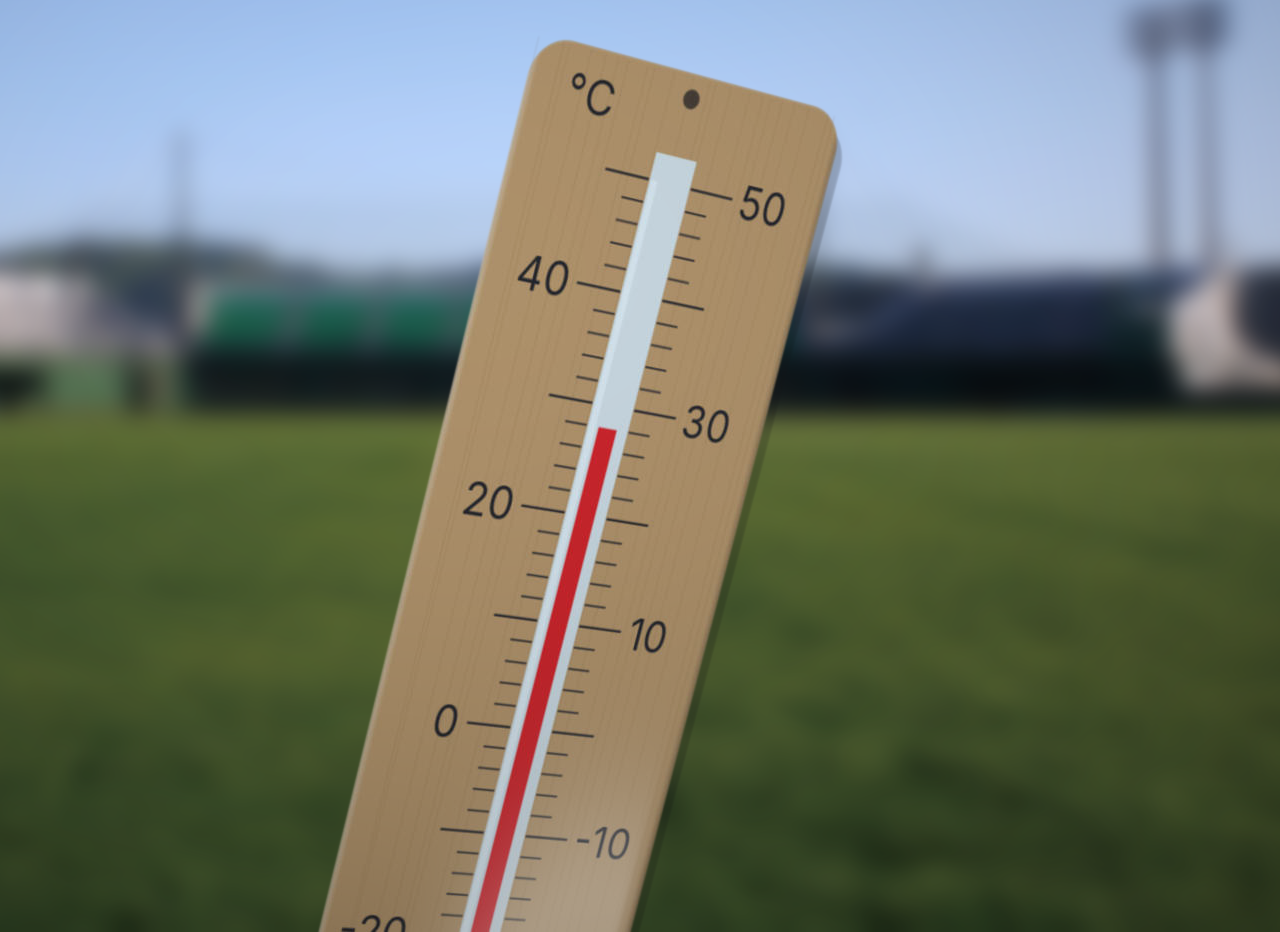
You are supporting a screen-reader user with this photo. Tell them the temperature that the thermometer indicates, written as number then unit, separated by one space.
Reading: 28 °C
